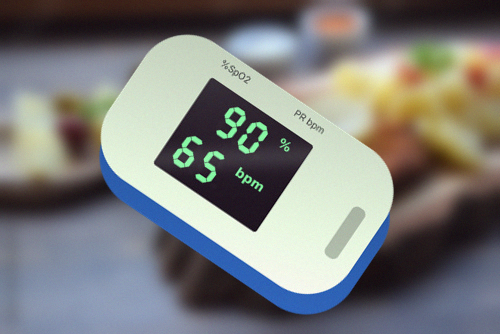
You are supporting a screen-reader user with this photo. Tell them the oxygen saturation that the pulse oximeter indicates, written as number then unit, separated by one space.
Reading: 90 %
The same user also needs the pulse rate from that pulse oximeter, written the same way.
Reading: 65 bpm
